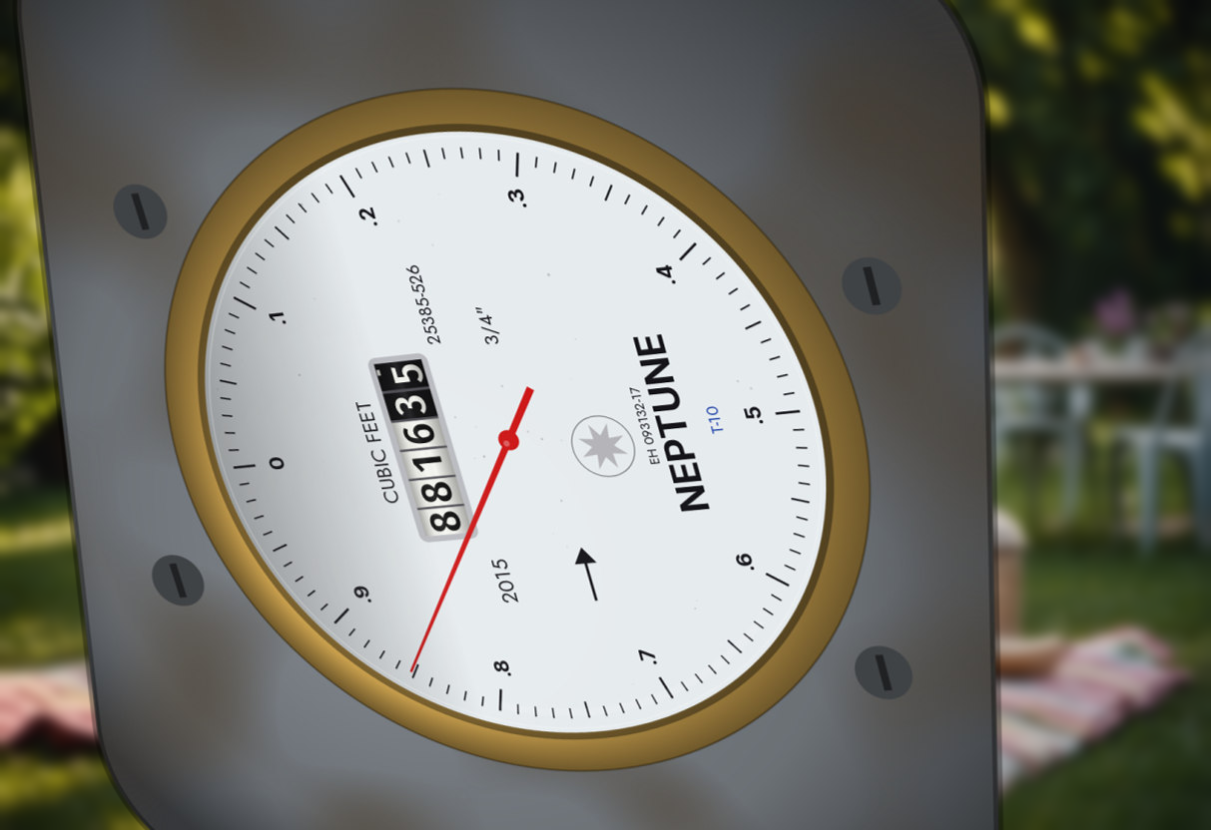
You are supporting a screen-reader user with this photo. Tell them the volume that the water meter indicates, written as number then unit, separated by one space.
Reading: 881634.85 ft³
